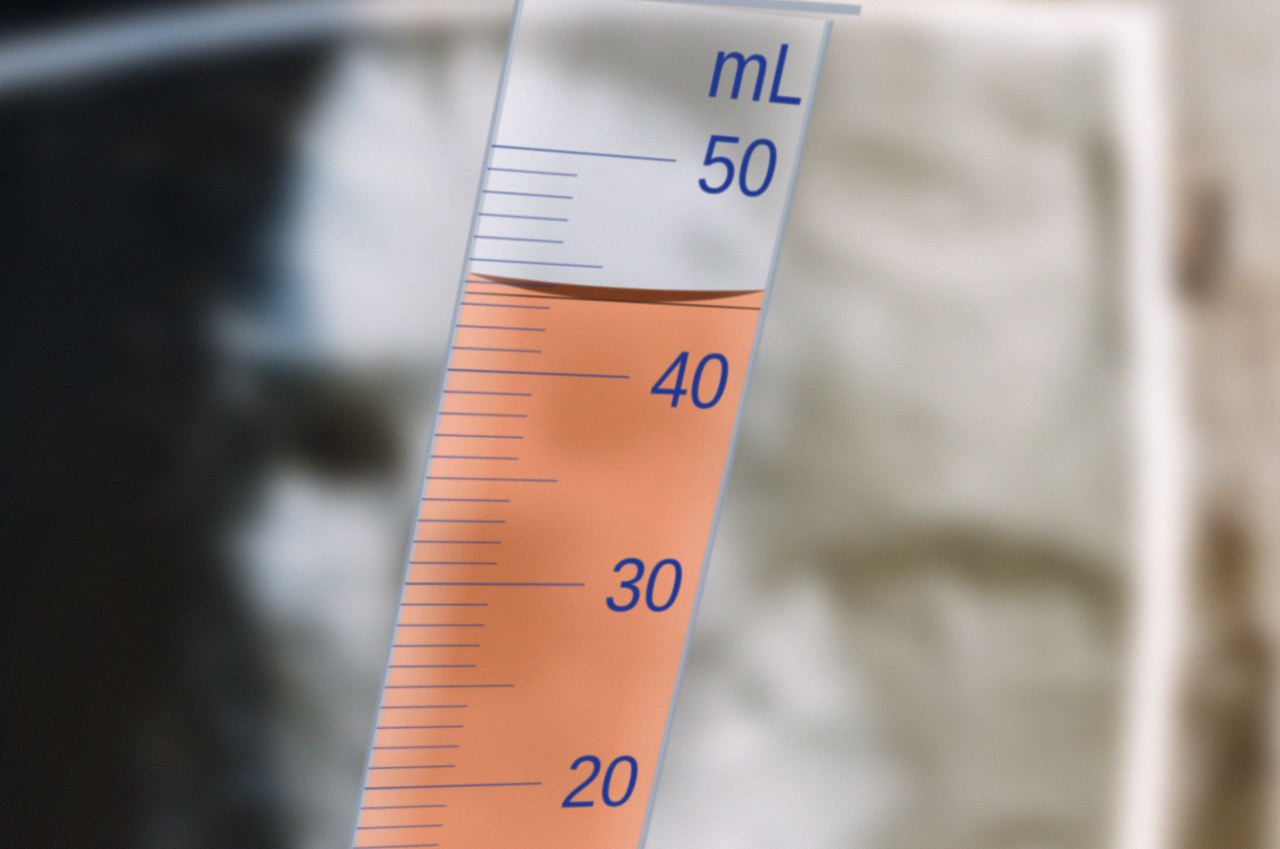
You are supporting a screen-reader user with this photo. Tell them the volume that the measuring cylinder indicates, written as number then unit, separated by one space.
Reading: 43.5 mL
